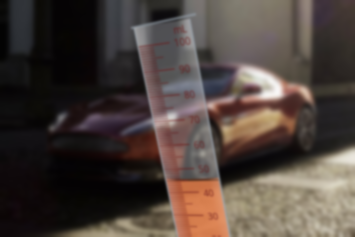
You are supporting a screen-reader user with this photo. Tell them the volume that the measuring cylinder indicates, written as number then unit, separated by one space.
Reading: 45 mL
